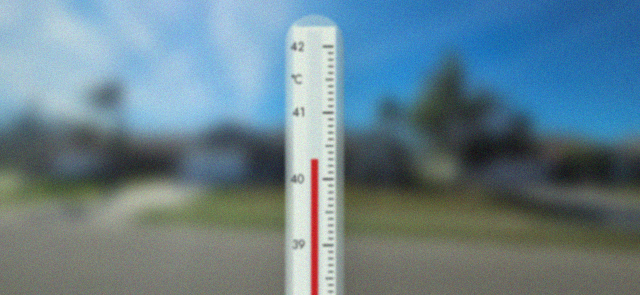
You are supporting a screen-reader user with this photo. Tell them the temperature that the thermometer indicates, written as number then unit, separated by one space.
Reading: 40.3 °C
